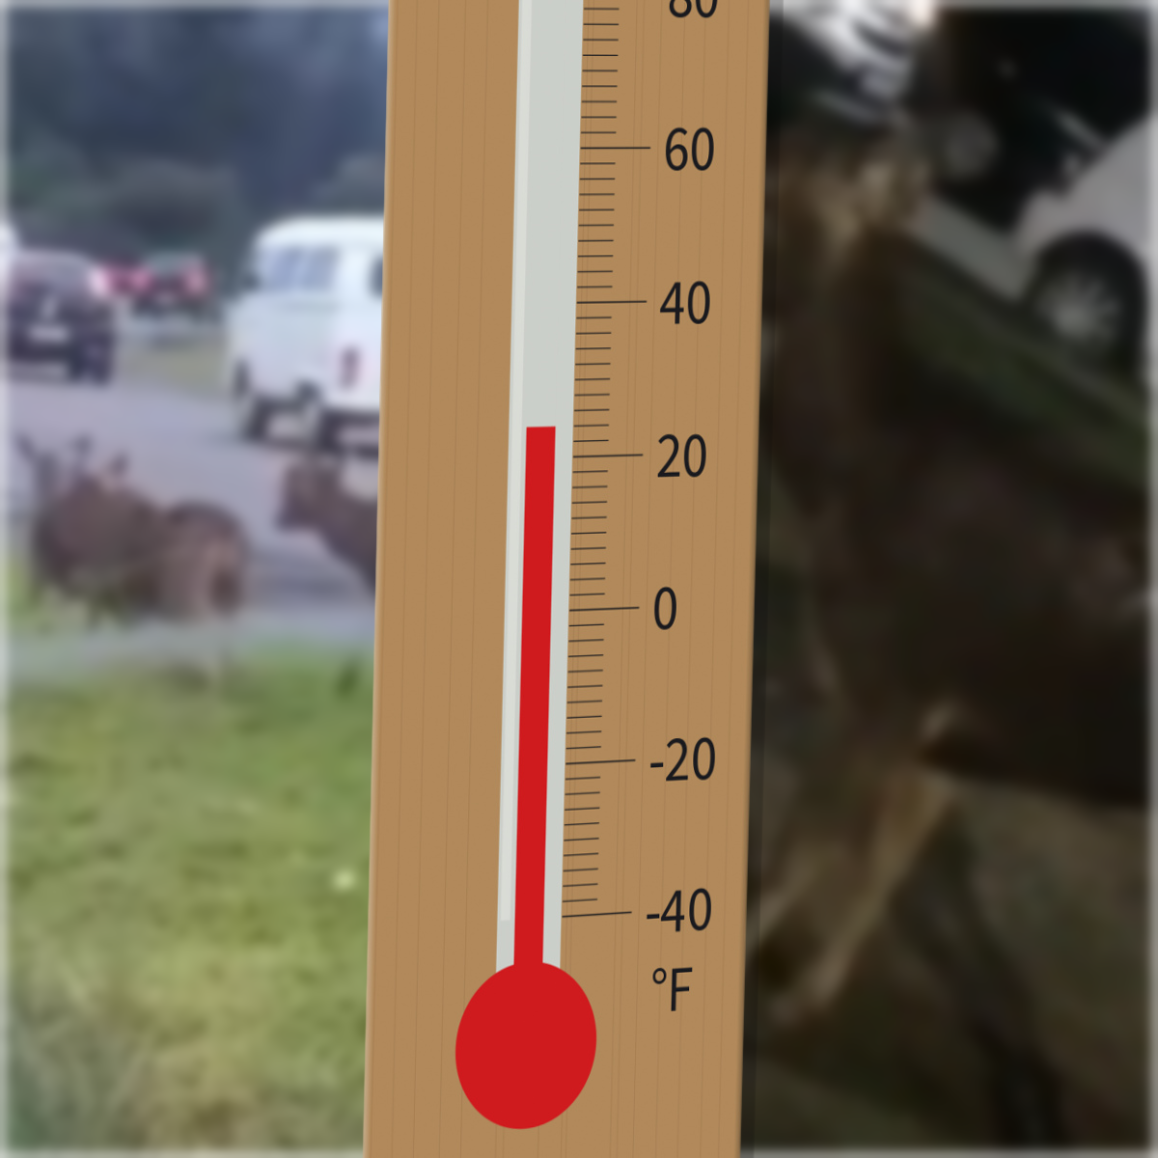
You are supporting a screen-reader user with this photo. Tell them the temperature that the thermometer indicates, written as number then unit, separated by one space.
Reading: 24 °F
